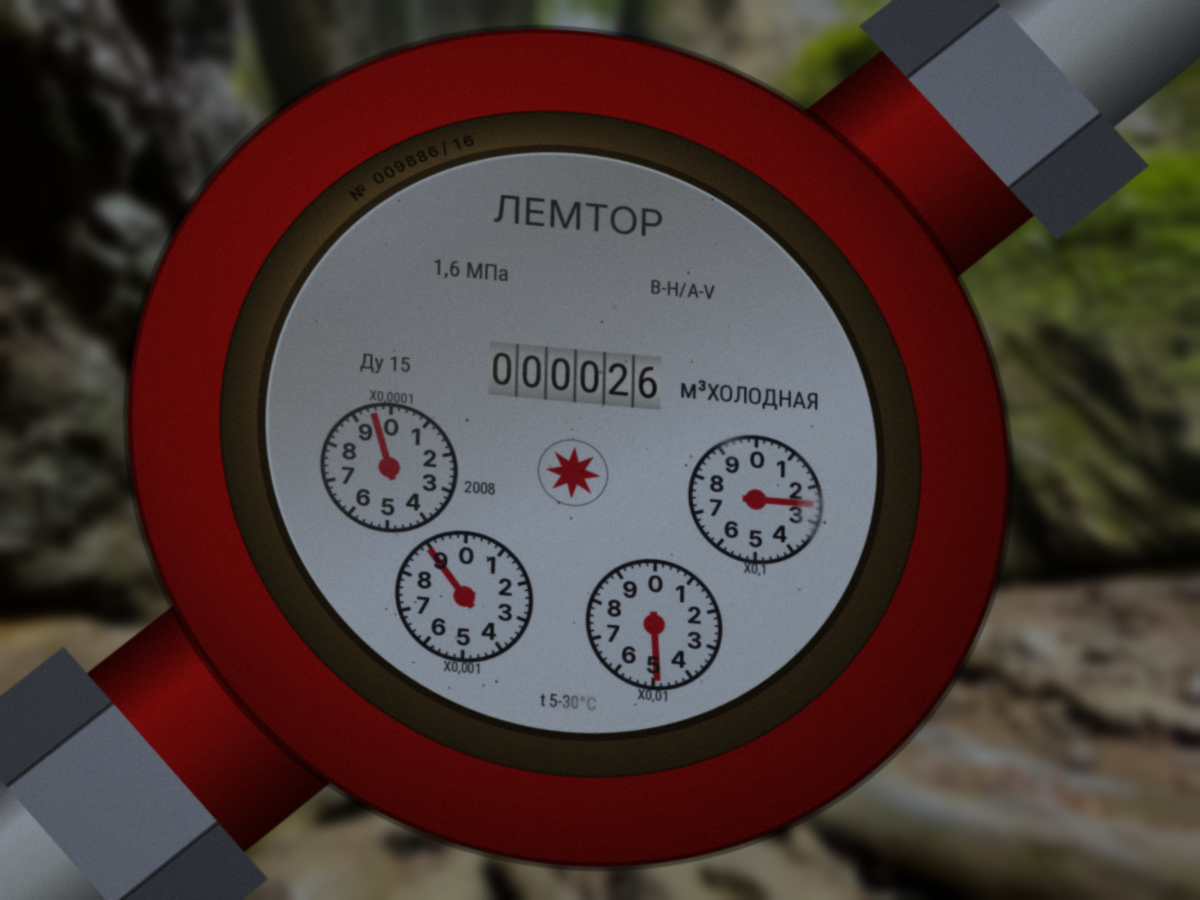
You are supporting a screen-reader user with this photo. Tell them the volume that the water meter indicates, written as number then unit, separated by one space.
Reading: 26.2489 m³
